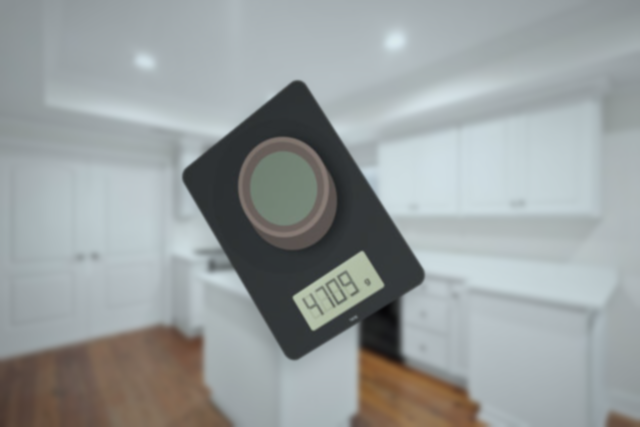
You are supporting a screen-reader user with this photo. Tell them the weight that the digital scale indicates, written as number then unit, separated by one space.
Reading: 4709 g
